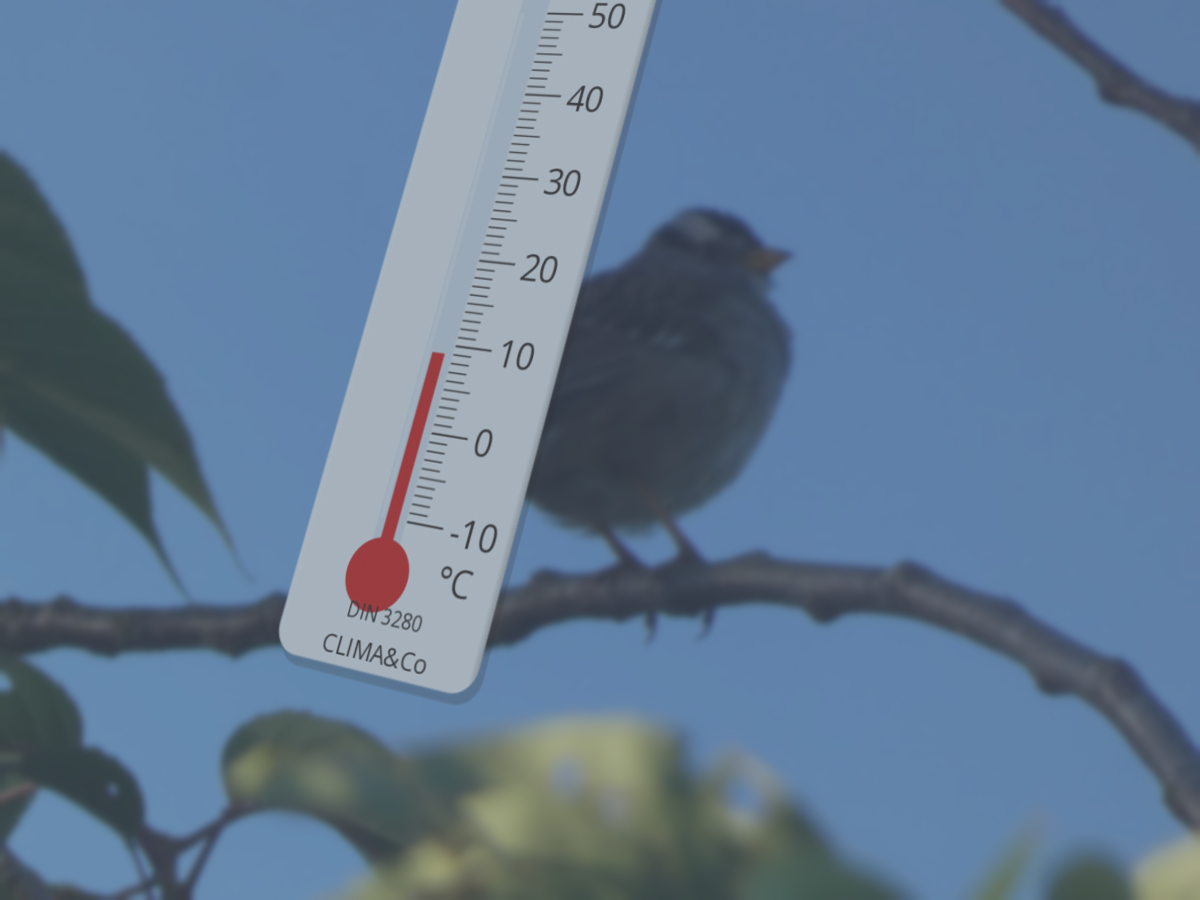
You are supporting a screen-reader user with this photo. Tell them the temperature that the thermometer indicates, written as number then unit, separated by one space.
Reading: 9 °C
